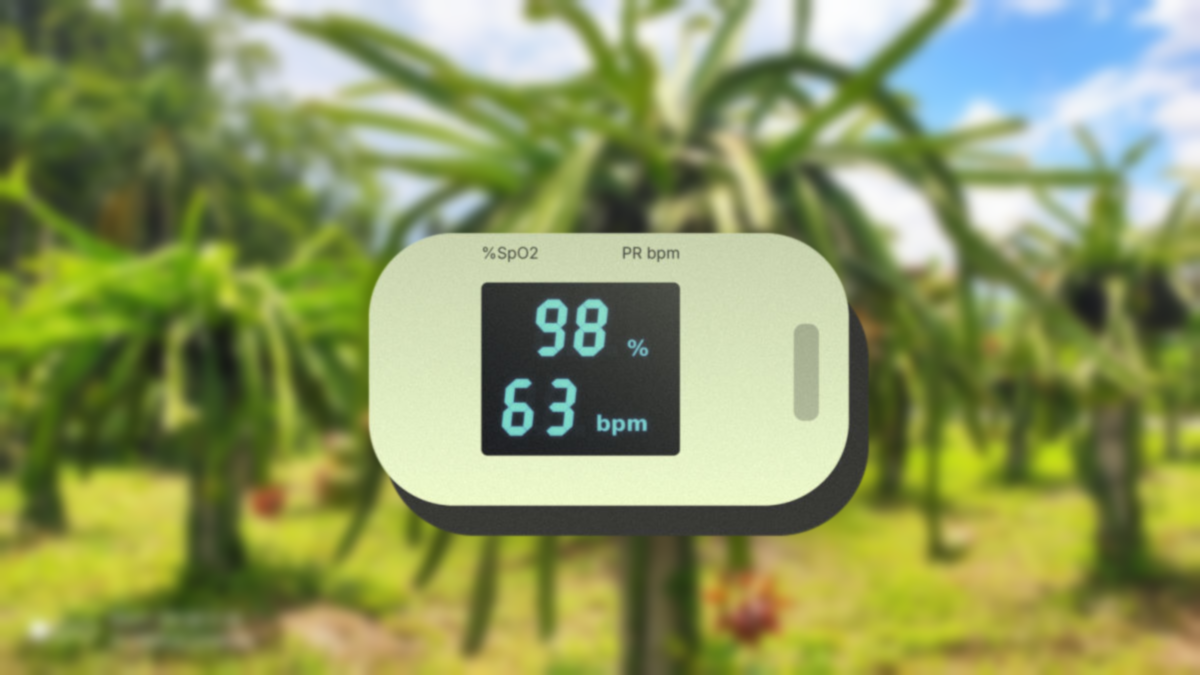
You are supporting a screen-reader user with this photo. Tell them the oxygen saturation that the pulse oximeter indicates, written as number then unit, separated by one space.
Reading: 98 %
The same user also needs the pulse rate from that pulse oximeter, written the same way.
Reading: 63 bpm
